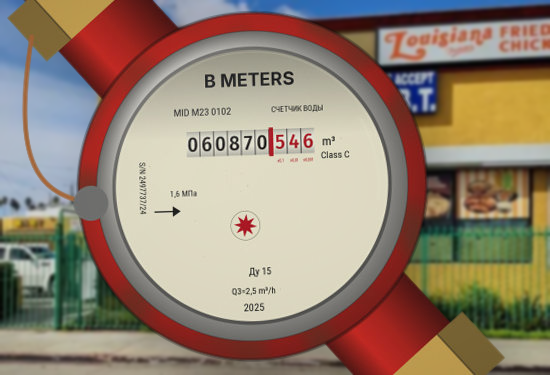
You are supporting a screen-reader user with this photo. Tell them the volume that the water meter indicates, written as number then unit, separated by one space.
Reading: 60870.546 m³
